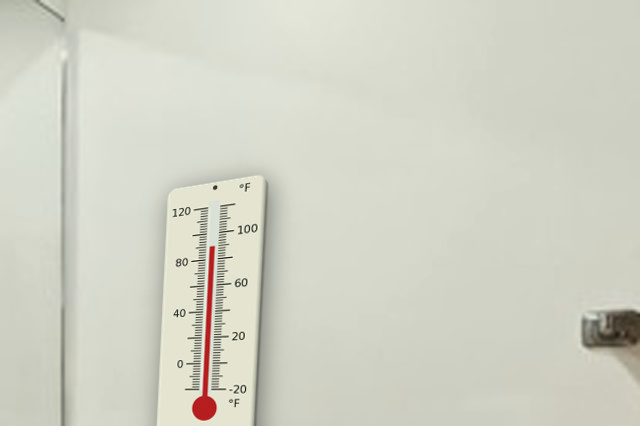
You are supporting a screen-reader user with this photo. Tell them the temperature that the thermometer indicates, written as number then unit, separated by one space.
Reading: 90 °F
